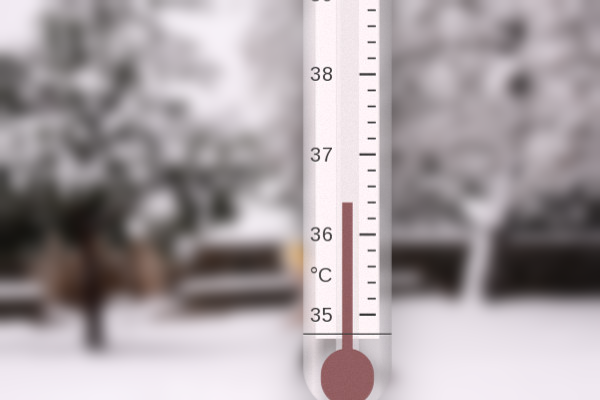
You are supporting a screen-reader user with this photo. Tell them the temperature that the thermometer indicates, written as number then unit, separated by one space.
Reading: 36.4 °C
